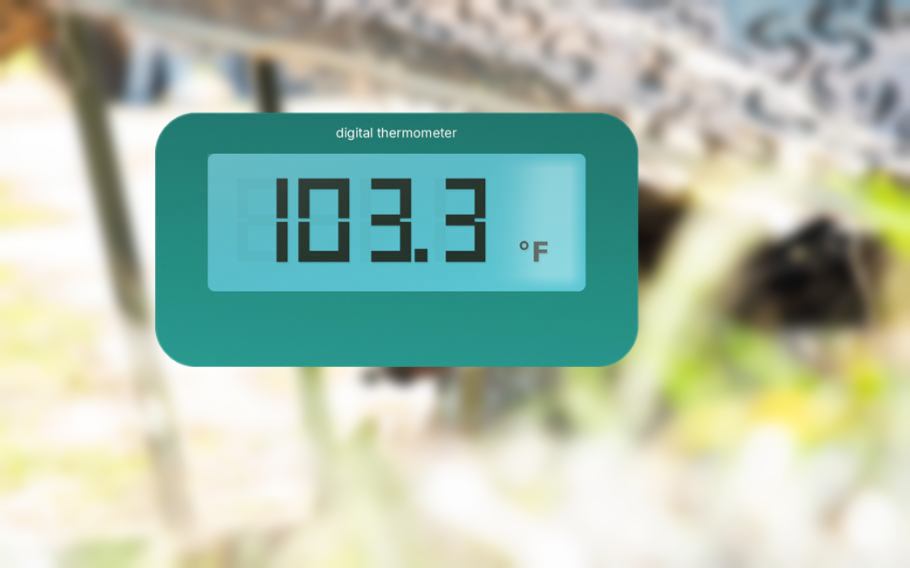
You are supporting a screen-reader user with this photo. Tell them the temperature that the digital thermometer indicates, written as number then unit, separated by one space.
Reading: 103.3 °F
